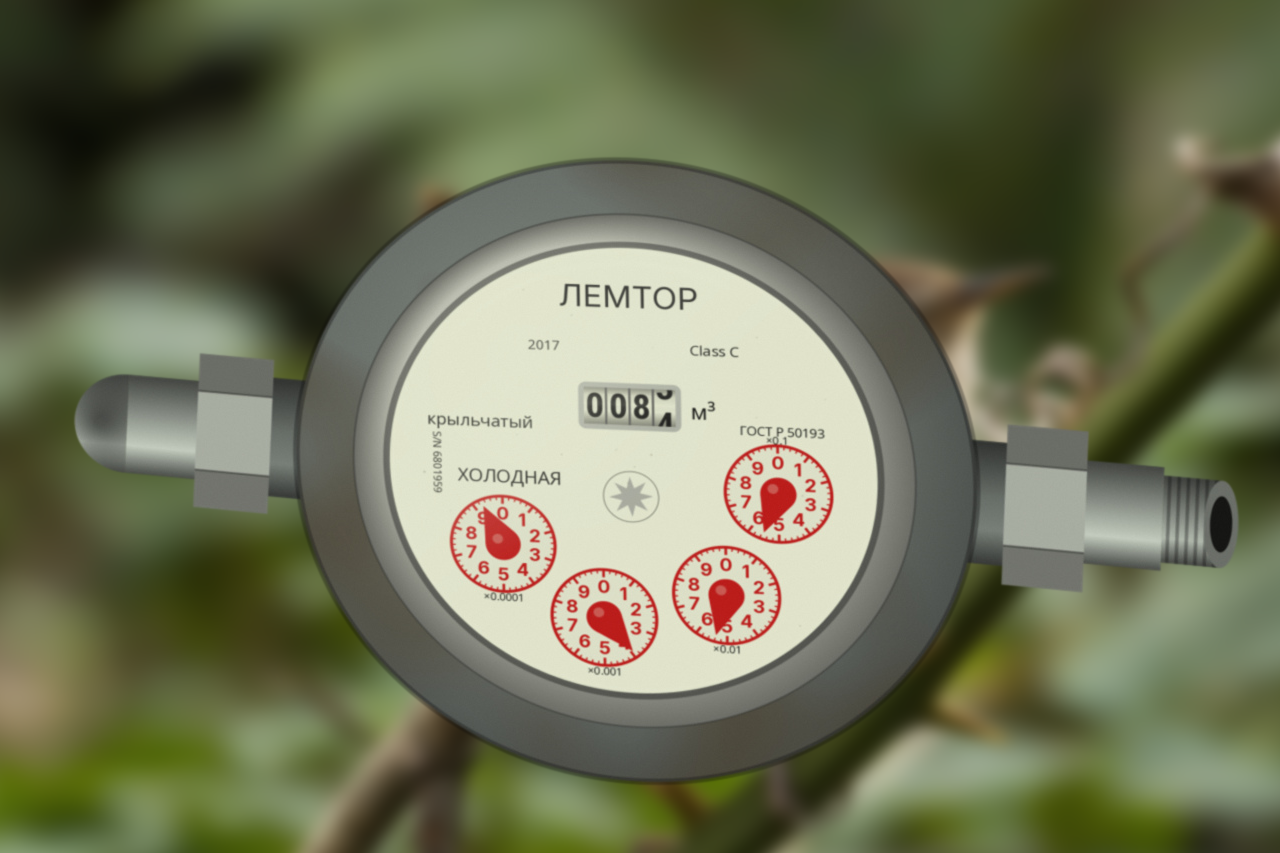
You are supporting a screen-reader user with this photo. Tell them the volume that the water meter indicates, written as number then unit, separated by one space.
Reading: 83.5539 m³
